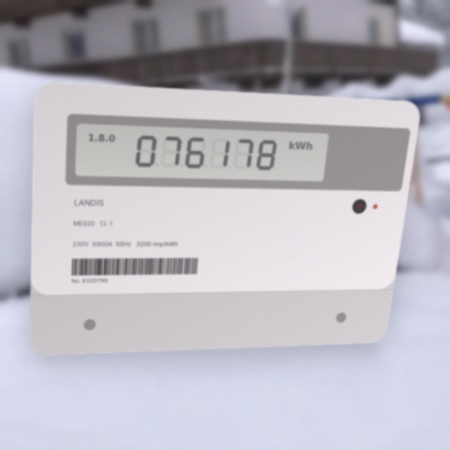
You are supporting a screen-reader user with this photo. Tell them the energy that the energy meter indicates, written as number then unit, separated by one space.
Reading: 76178 kWh
